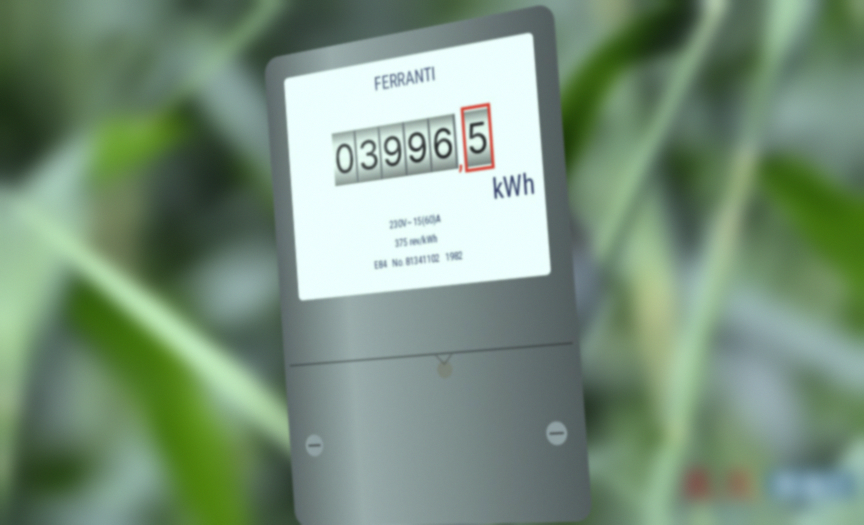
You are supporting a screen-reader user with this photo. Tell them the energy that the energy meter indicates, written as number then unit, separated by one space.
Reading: 3996.5 kWh
